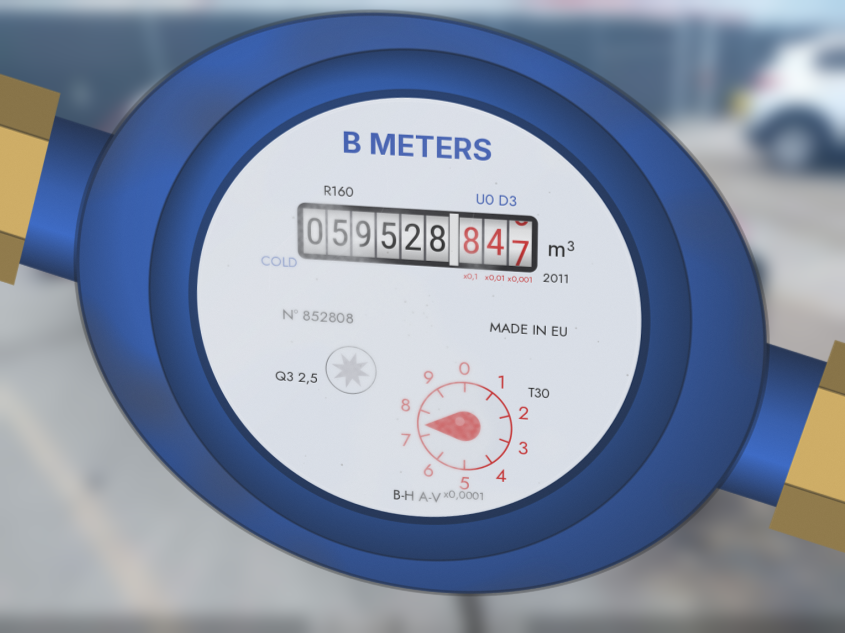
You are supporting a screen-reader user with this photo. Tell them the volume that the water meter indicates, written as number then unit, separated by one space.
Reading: 59528.8467 m³
